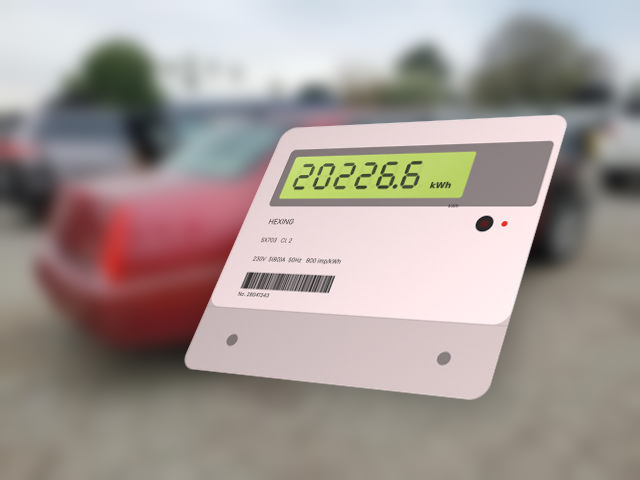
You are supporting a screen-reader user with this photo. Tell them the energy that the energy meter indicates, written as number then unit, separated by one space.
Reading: 20226.6 kWh
